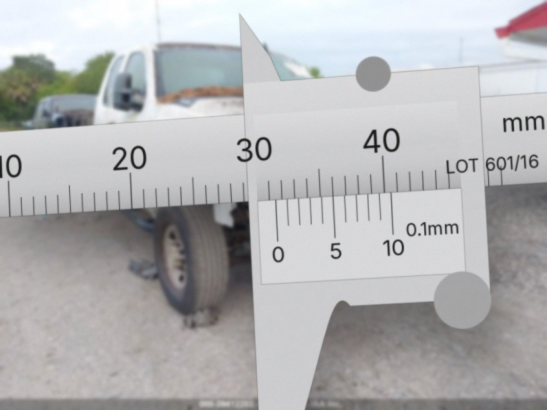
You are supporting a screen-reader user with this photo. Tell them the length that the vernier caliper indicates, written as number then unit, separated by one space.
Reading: 31.5 mm
